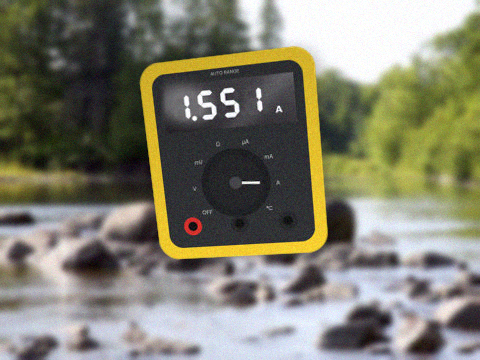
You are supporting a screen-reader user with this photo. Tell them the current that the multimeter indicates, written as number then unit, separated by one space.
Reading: 1.551 A
